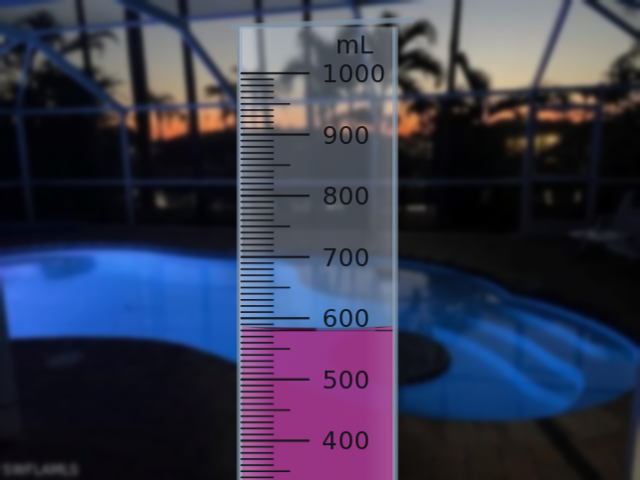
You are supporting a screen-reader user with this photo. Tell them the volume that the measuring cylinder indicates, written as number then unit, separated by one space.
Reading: 580 mL
